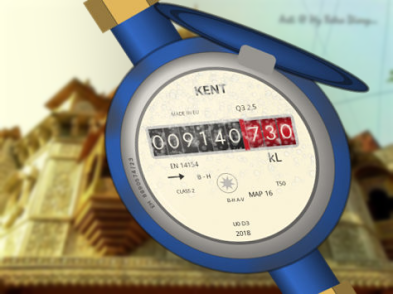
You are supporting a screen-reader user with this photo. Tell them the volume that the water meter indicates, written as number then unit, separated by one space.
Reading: 9140.730 kL
